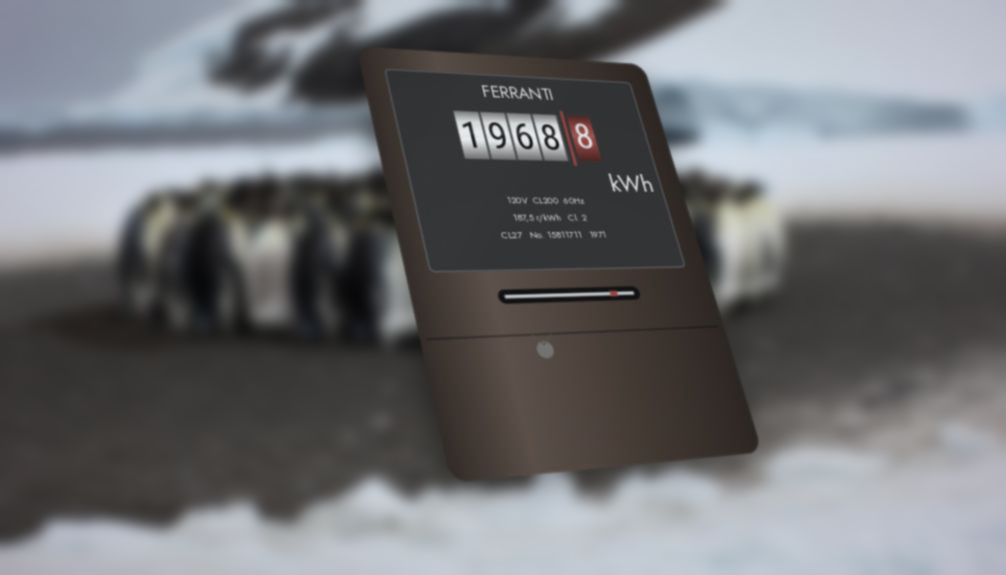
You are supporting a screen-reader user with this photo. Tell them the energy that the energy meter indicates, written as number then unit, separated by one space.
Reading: 1968.8 kWh
